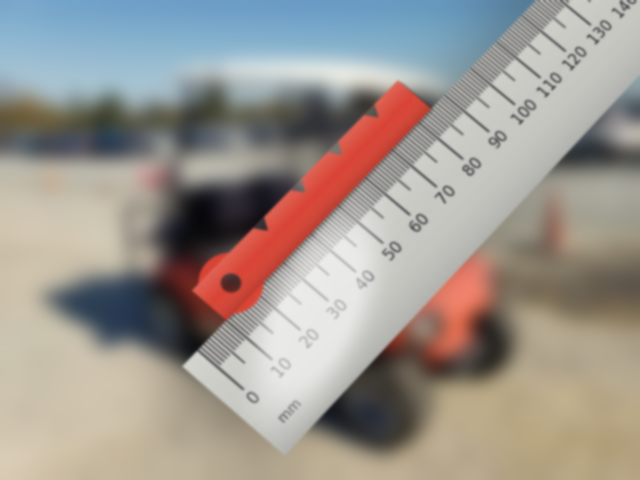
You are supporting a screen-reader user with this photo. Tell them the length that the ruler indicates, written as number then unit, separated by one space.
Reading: 75 mm
